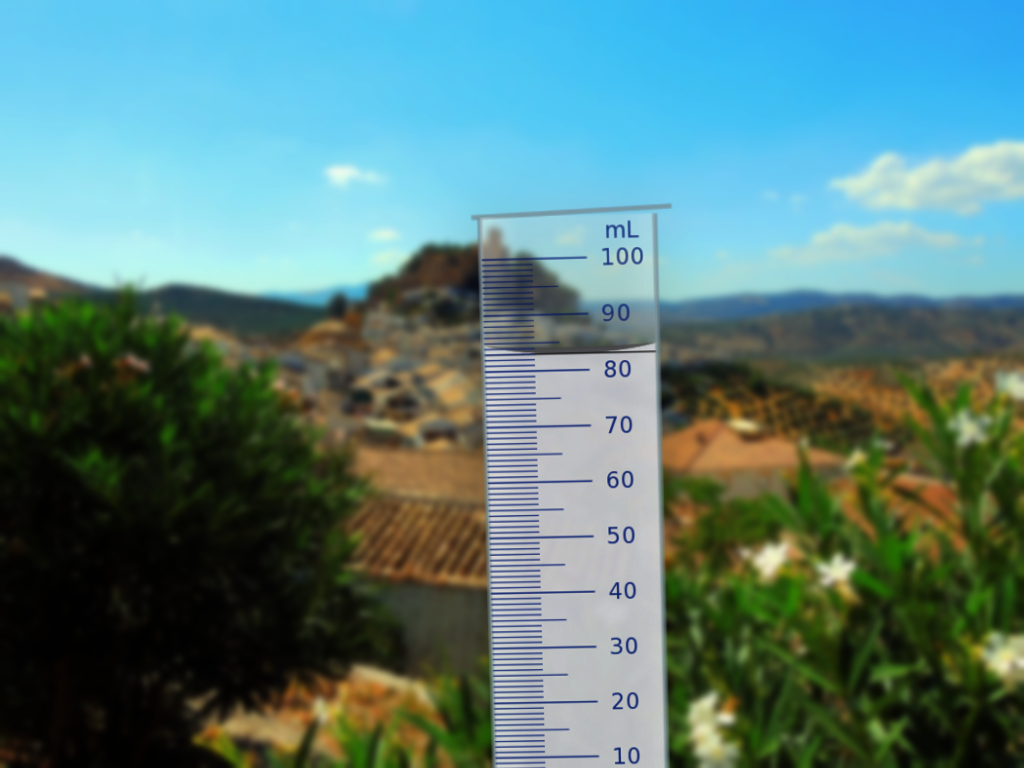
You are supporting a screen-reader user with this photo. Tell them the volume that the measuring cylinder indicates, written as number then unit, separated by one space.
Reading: 83 mL
